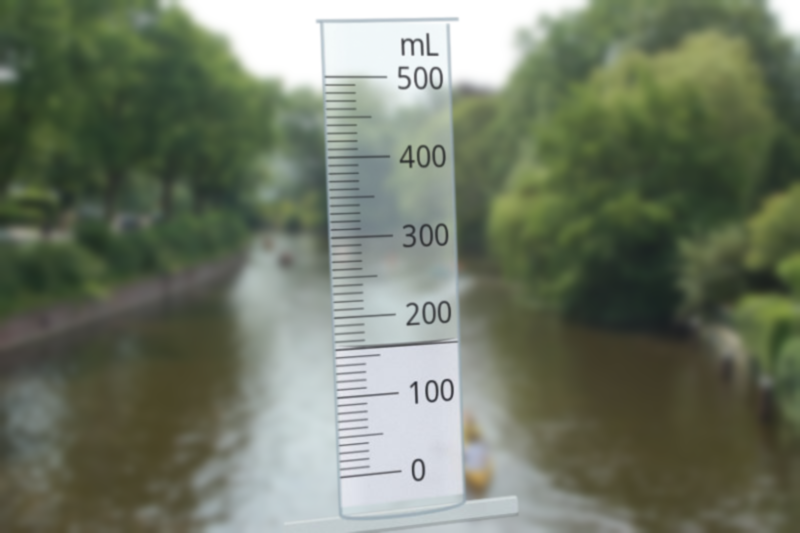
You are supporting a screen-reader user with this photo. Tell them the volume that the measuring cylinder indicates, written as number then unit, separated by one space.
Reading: 160 mL
